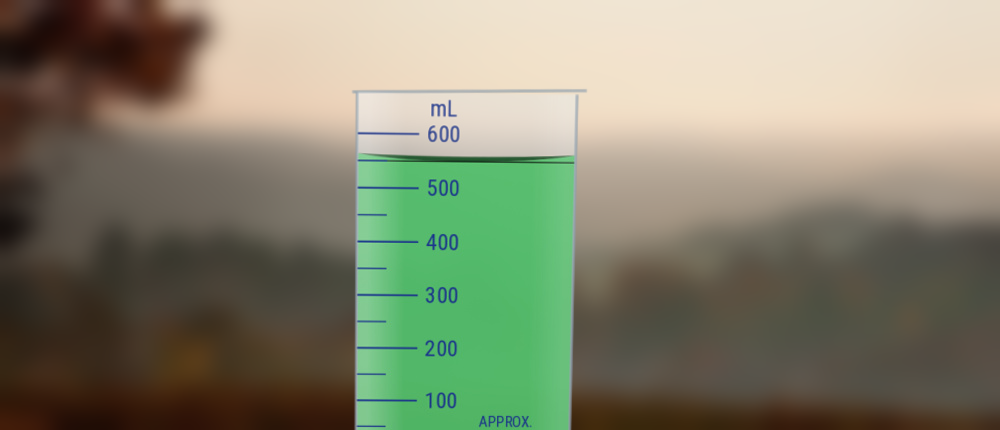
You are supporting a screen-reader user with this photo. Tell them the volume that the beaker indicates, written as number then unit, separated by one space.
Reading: 550 mL
